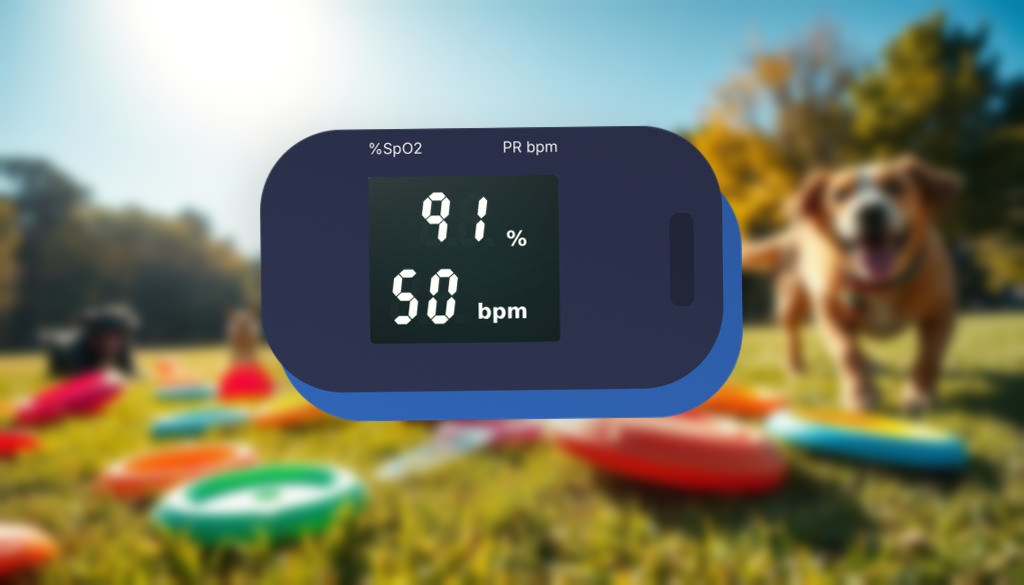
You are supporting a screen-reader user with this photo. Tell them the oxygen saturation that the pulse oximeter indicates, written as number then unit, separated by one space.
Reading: 91 %
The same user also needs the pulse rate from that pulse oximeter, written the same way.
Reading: 50 bpm
